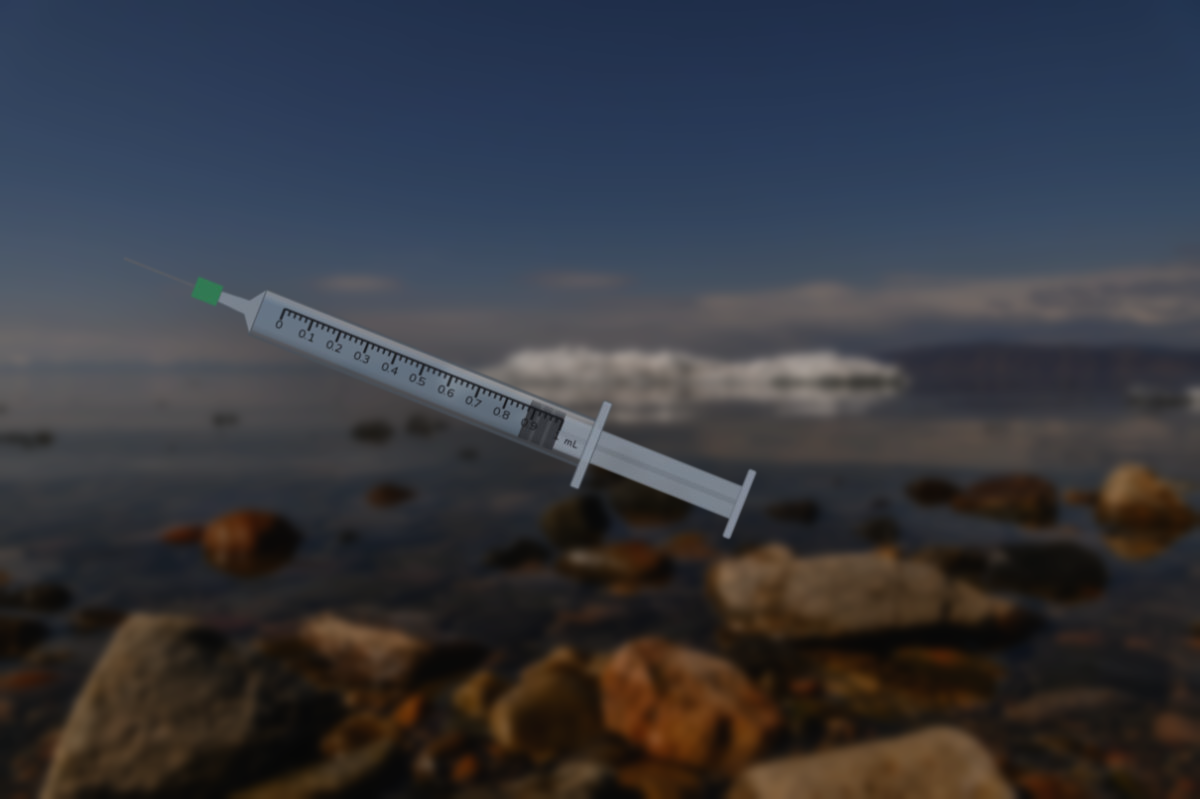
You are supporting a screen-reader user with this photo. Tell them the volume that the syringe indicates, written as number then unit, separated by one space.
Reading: 0.88 mL
